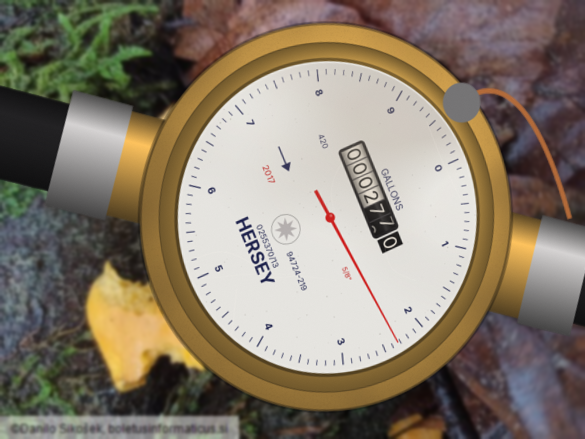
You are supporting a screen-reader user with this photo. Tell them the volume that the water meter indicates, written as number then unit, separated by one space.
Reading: 2772.3 gal
